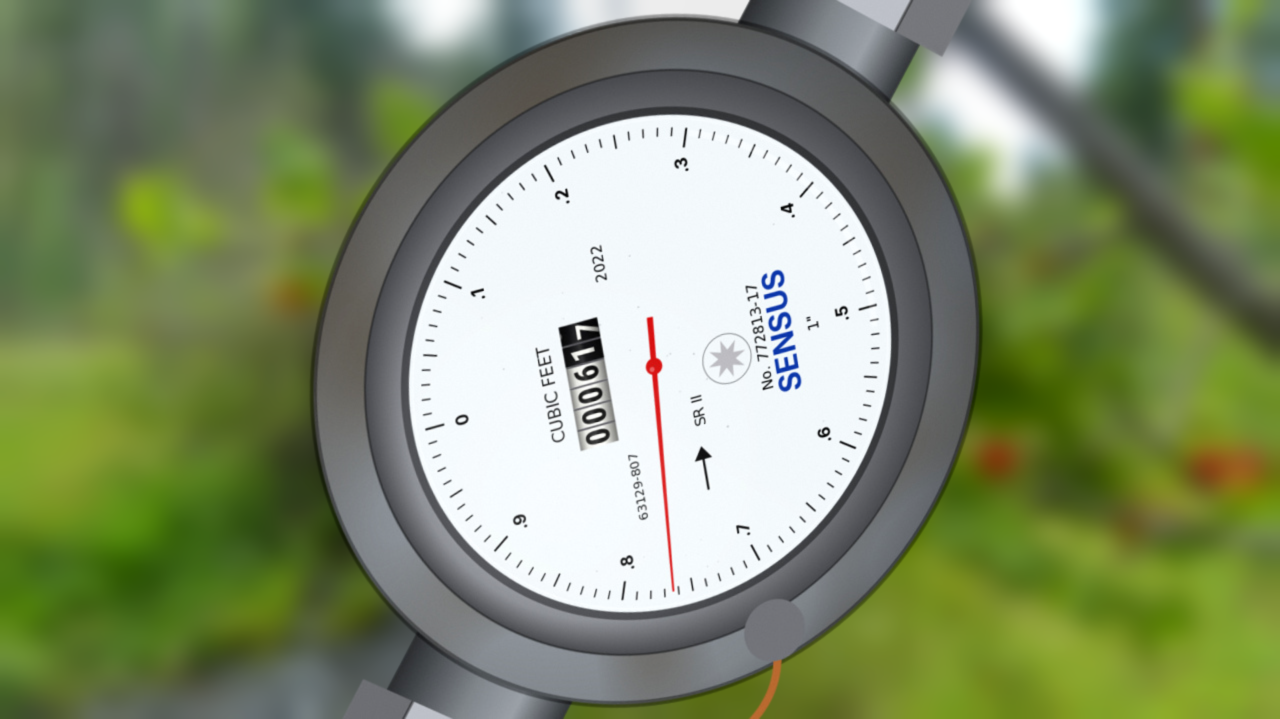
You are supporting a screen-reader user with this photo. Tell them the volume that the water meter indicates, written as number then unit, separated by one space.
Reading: 616.76 ft³
